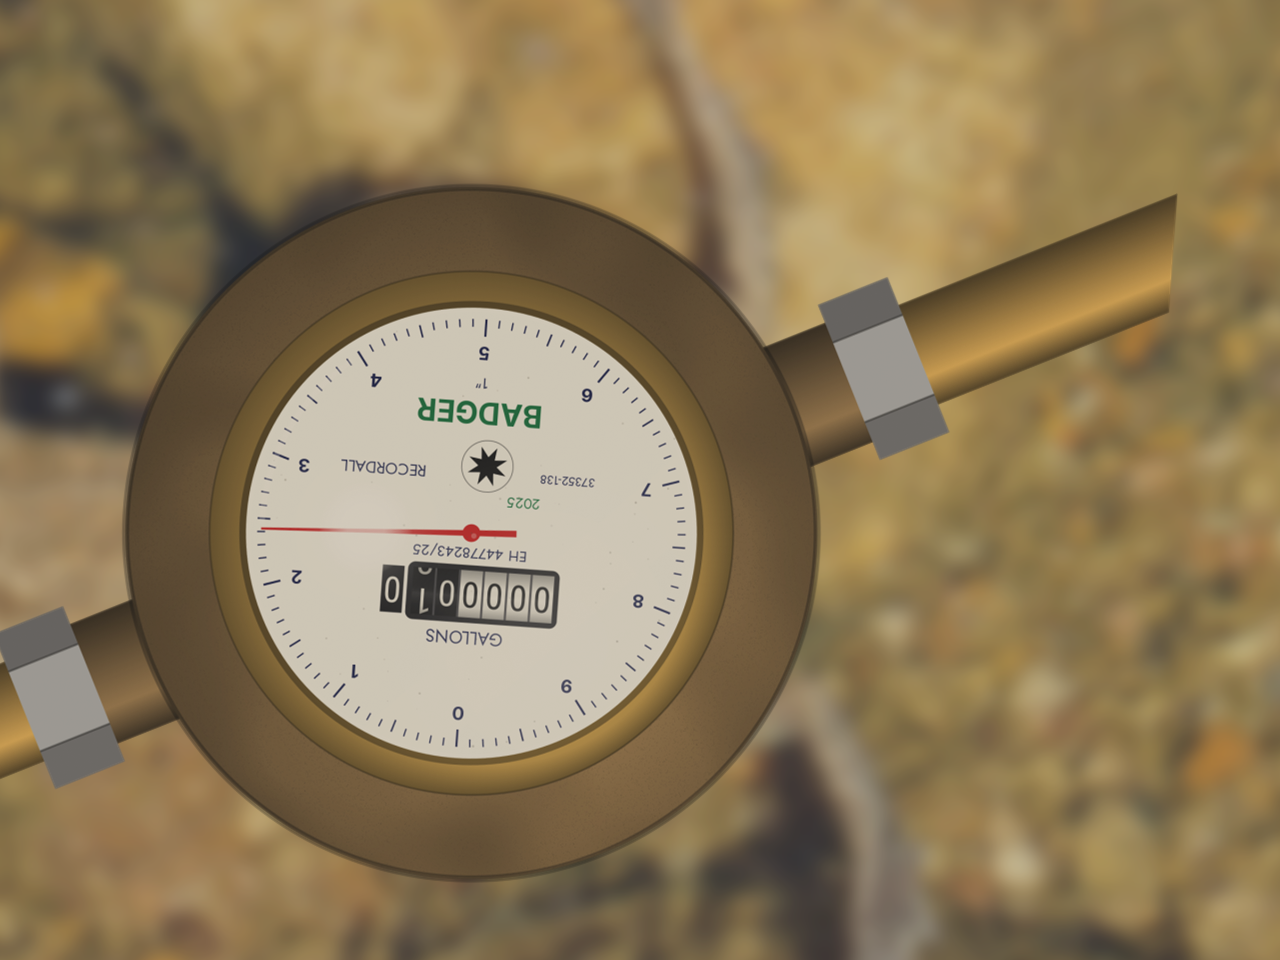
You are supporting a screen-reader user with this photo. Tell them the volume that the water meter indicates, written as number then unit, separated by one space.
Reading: 12.4 gal
